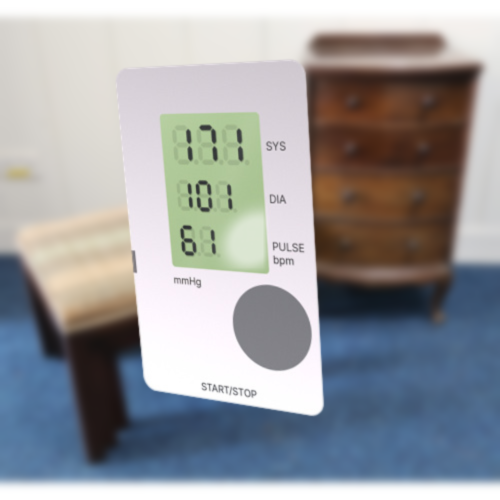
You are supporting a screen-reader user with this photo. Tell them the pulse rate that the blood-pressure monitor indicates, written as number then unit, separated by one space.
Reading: 61 bpm
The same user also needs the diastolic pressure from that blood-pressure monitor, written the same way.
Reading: 101 mmHg
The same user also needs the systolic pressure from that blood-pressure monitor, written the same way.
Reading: 171 mmHg
